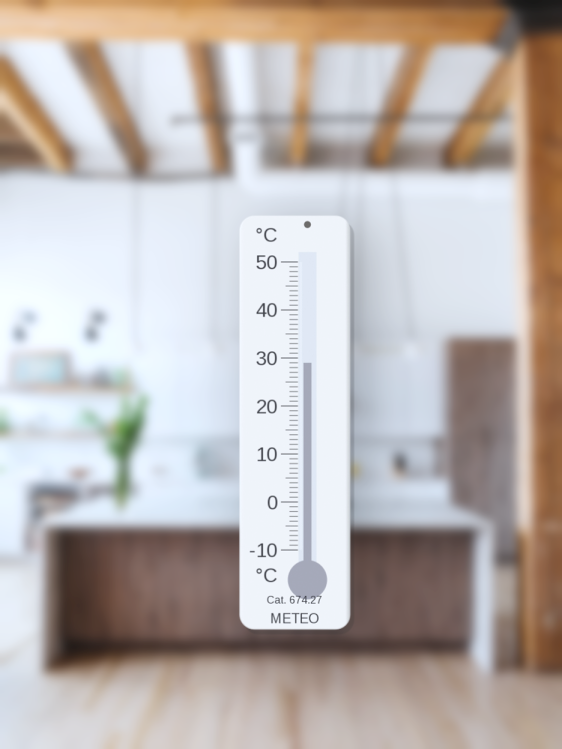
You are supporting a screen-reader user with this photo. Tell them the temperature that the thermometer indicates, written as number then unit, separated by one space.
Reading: 29 °C
